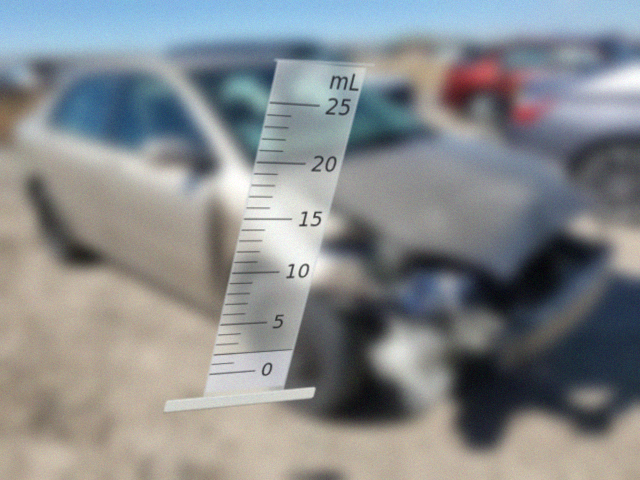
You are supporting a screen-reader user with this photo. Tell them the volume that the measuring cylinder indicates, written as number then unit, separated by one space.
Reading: 2 mL
